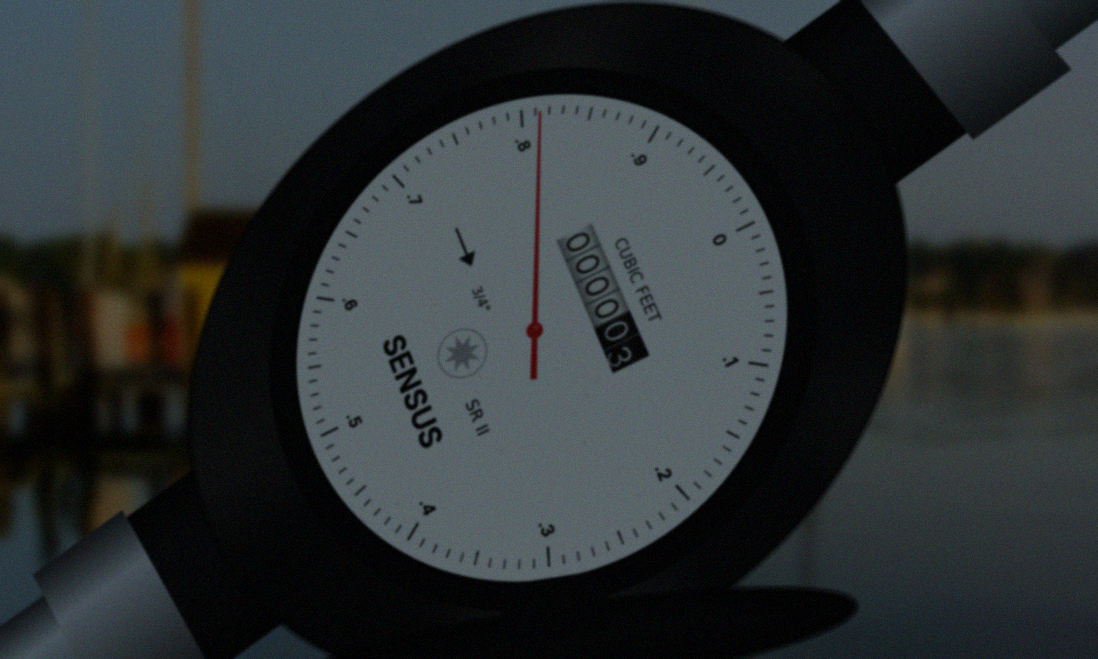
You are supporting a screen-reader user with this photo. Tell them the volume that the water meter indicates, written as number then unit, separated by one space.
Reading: 2.81 ft³
